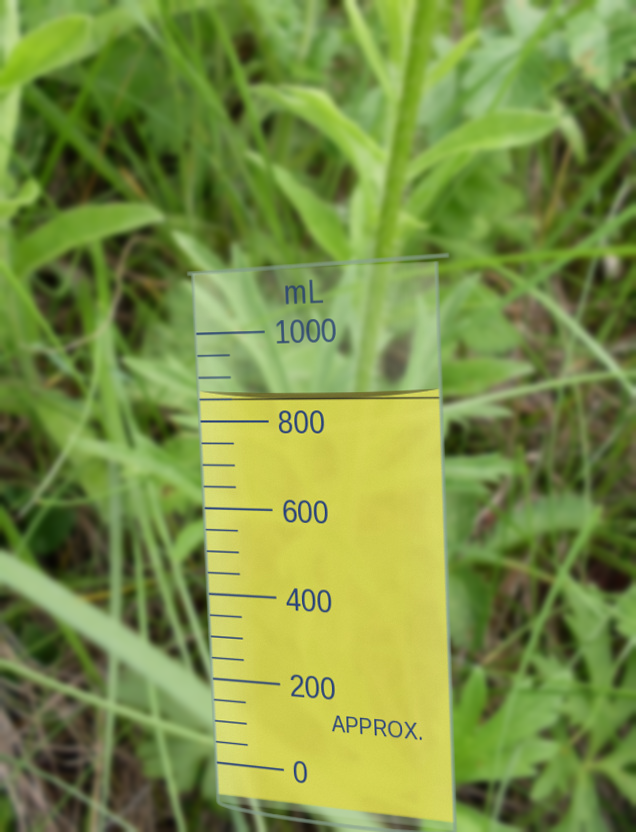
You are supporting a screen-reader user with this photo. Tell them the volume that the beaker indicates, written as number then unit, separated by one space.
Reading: 850 mL
